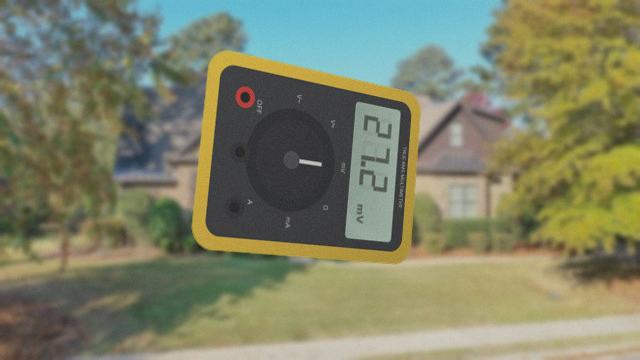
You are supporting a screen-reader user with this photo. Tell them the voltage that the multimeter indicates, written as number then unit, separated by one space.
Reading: 27.2 mV
